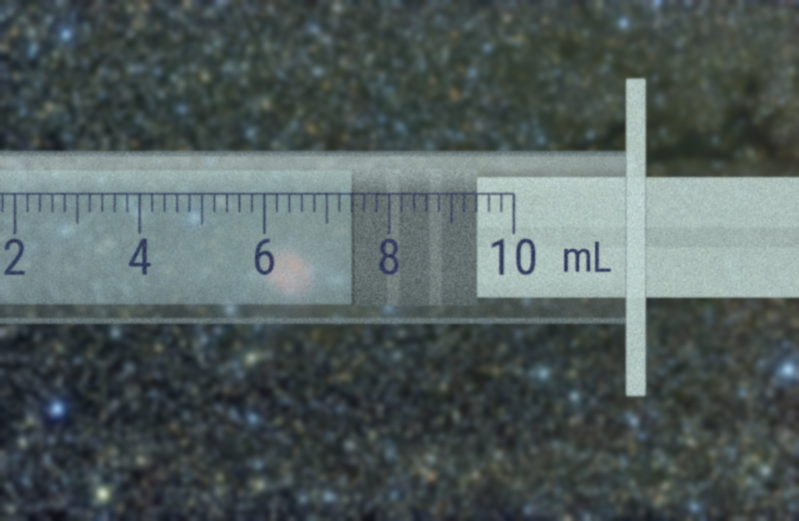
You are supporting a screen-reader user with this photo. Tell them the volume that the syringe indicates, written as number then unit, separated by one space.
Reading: 7.4 mL
